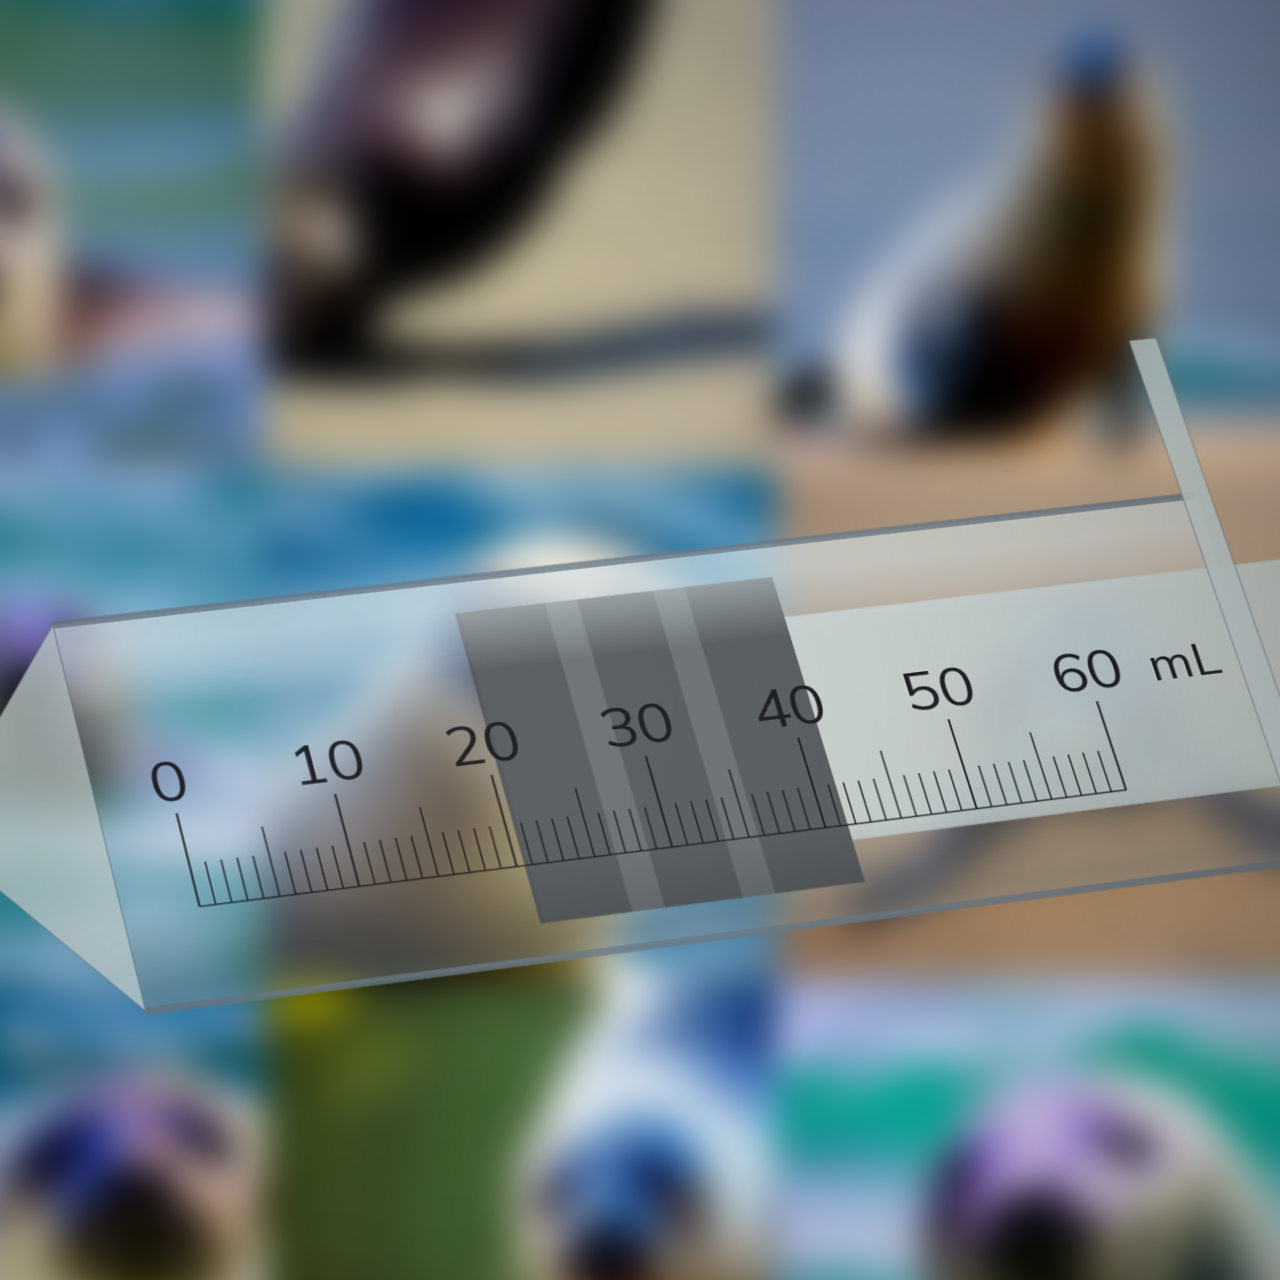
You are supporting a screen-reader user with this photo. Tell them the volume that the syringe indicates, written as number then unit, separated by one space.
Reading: 20.5 mL
